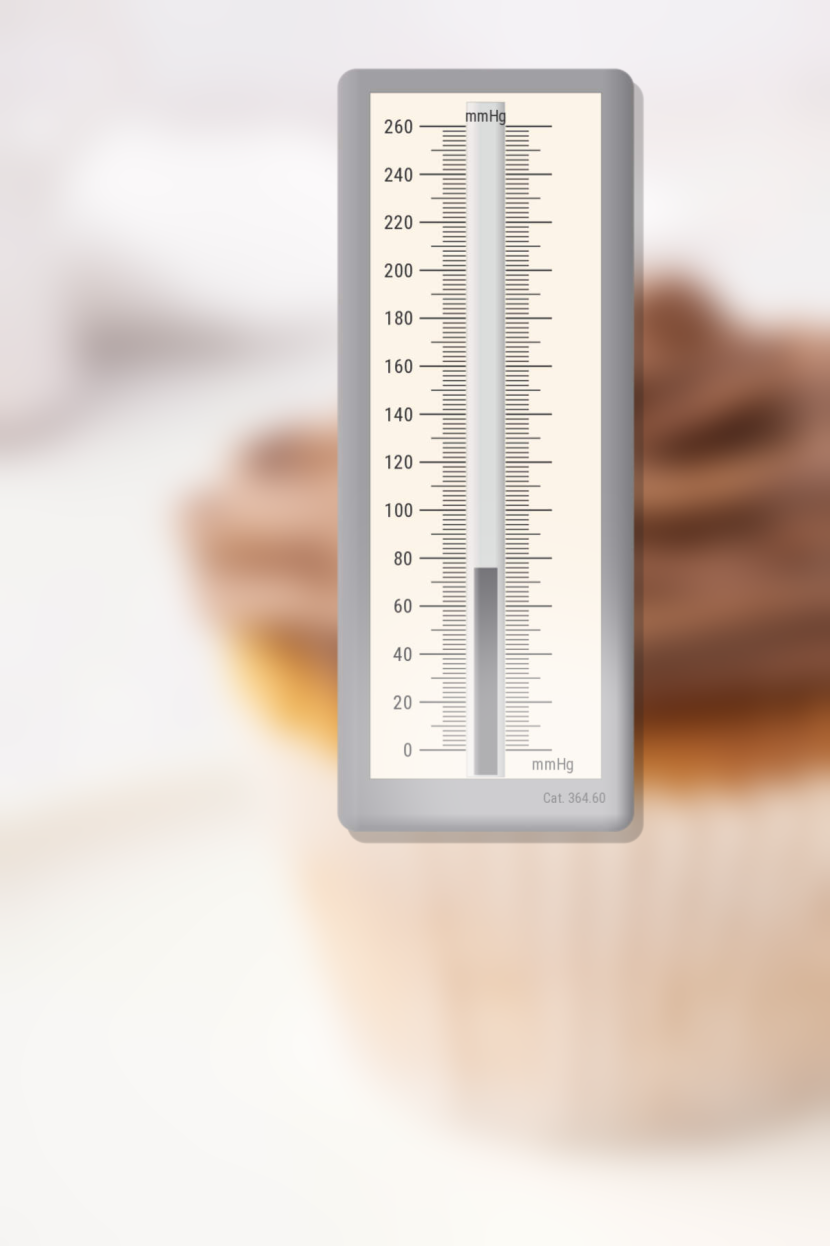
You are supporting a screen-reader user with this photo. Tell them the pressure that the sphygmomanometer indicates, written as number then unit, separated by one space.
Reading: 76 mmHg
